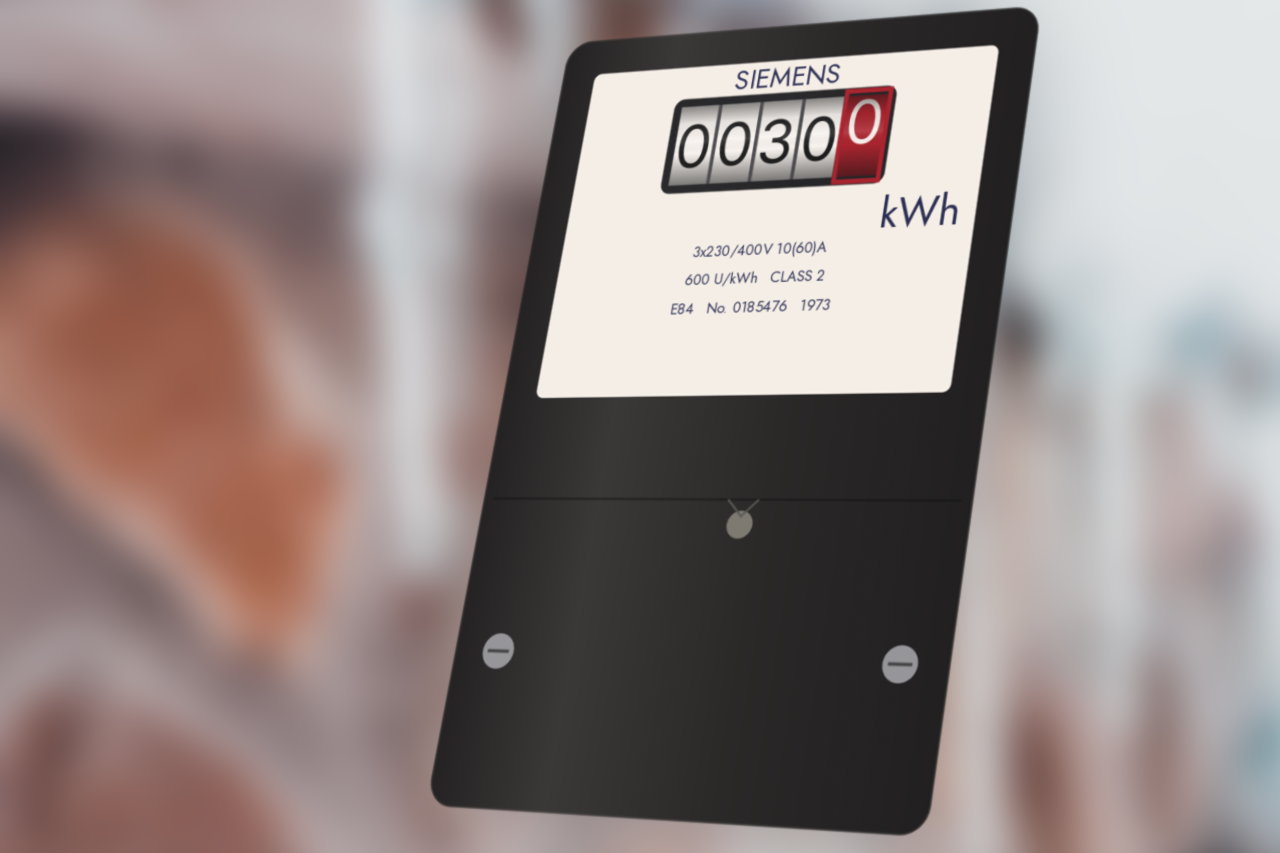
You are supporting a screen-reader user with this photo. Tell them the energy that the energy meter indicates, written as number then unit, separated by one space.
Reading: 30.0 kWh
